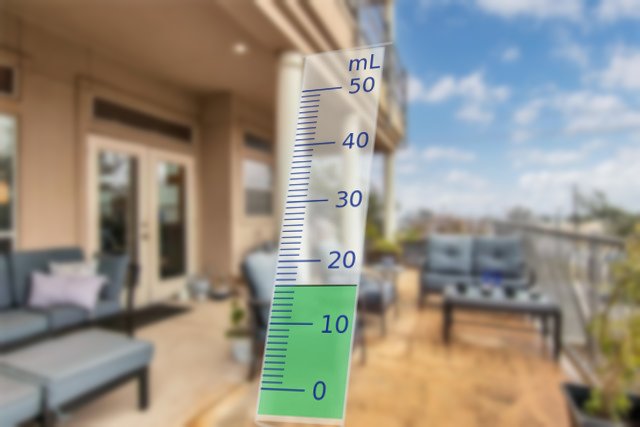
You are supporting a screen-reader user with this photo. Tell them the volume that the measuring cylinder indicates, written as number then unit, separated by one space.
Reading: 16 mL
